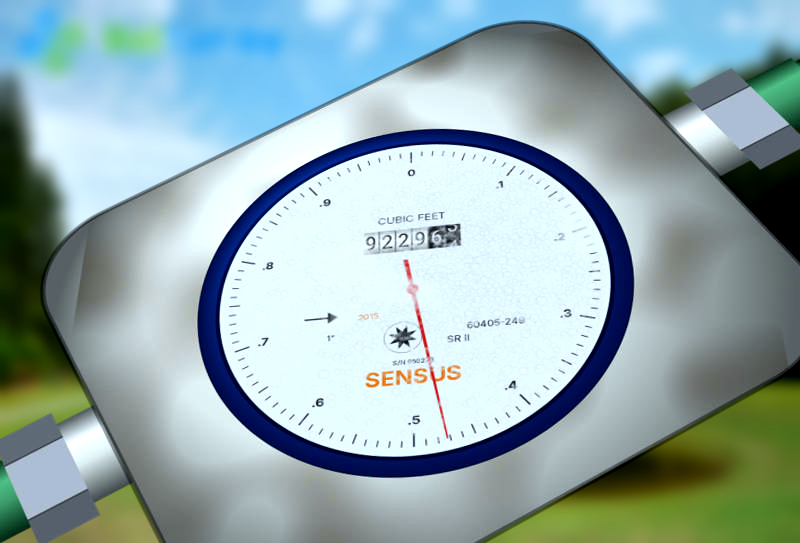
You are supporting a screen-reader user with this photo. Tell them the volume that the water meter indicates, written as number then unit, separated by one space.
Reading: 922963.47 ft³
